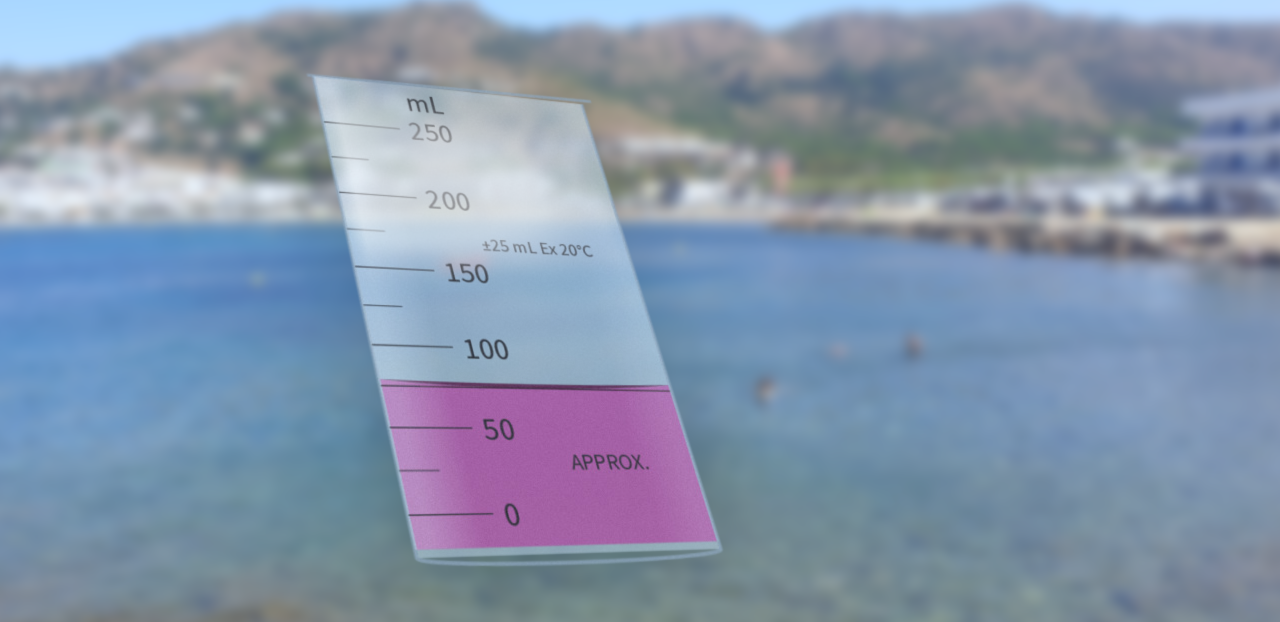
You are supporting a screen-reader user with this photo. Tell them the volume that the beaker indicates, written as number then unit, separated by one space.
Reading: 75 mL
